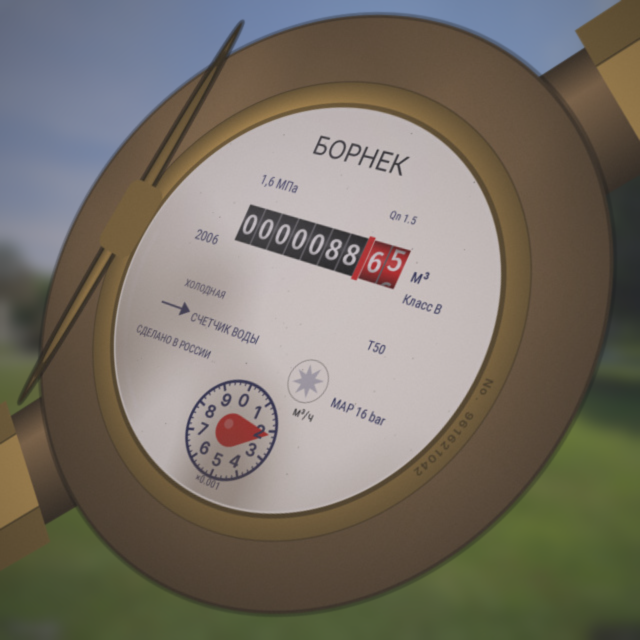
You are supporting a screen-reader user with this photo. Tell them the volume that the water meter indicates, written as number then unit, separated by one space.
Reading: 88.652 m³
